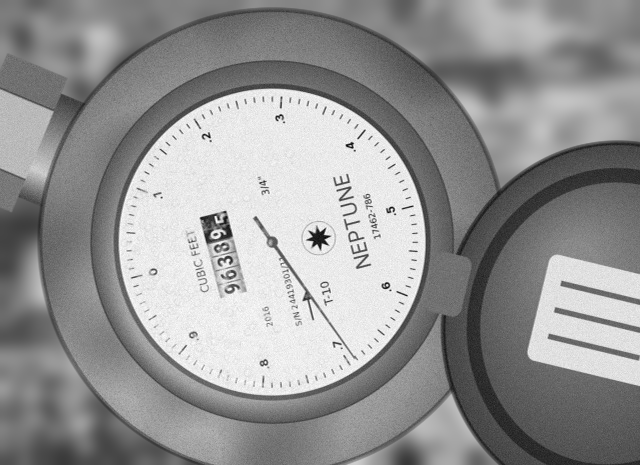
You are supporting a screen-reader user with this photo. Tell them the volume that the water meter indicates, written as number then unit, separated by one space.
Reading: 963894.69 ft³
